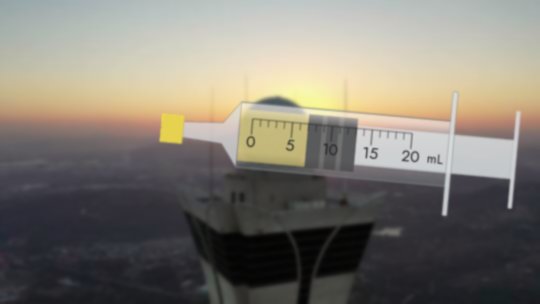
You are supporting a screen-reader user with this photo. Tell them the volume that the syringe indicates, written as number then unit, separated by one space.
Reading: 7 mL
